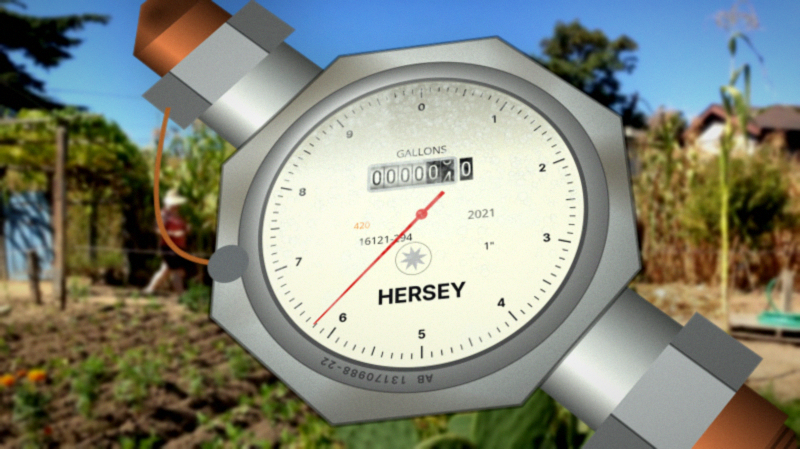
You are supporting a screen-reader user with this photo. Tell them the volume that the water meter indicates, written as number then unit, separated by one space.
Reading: 36.2 gal
